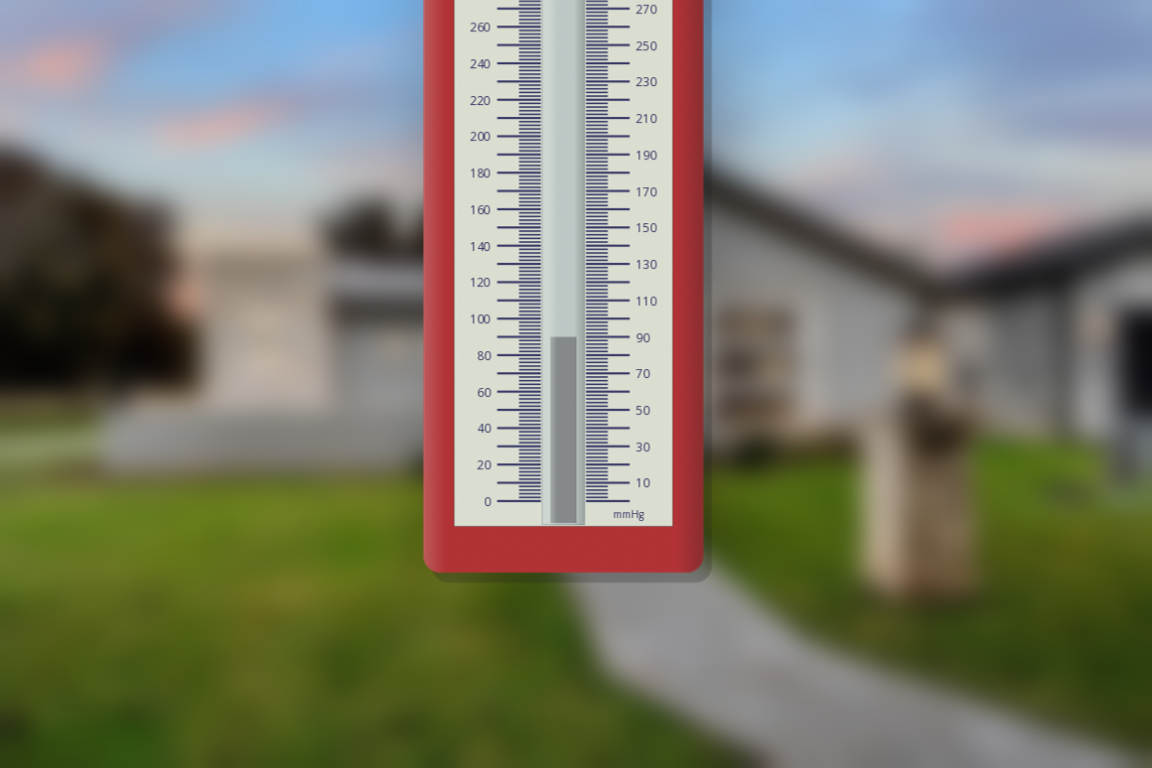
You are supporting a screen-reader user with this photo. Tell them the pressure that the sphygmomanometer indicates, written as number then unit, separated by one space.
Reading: 90 mmHg
